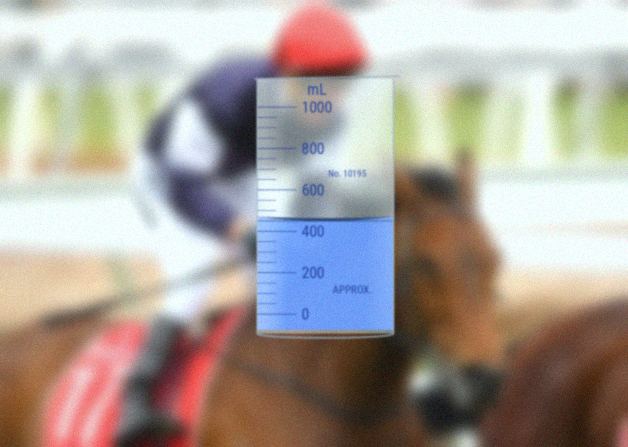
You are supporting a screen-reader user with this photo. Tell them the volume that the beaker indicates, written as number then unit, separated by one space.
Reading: 450 mL
